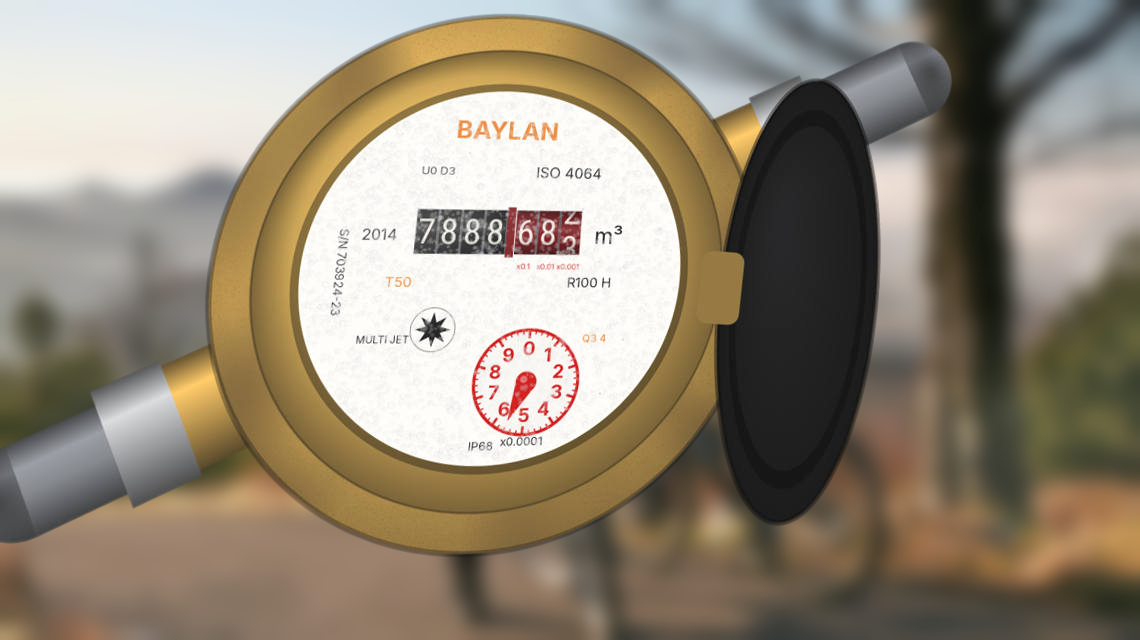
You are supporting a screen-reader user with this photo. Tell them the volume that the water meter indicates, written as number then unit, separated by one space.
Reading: 7888.6825 m³
